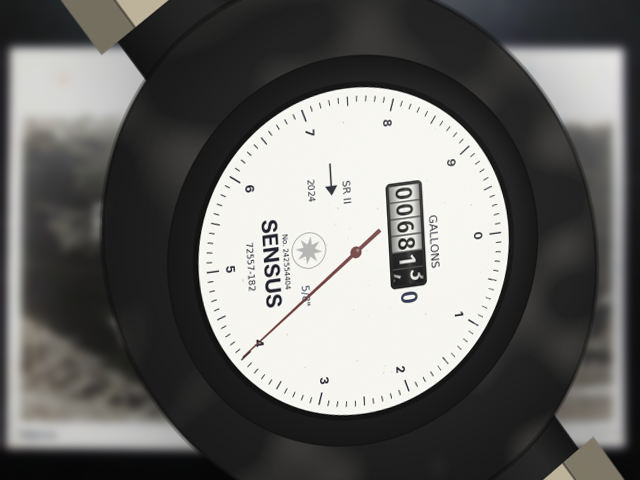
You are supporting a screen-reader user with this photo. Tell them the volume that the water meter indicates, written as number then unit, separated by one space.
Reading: 68134.0 gal
